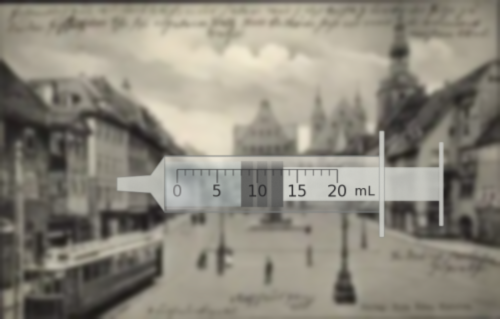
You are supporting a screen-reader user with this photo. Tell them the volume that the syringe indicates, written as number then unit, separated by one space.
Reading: 8 mL
